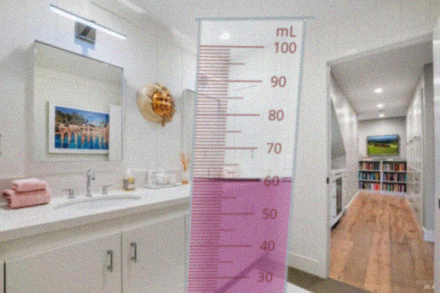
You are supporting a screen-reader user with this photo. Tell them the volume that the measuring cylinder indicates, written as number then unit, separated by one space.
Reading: 60 mL
